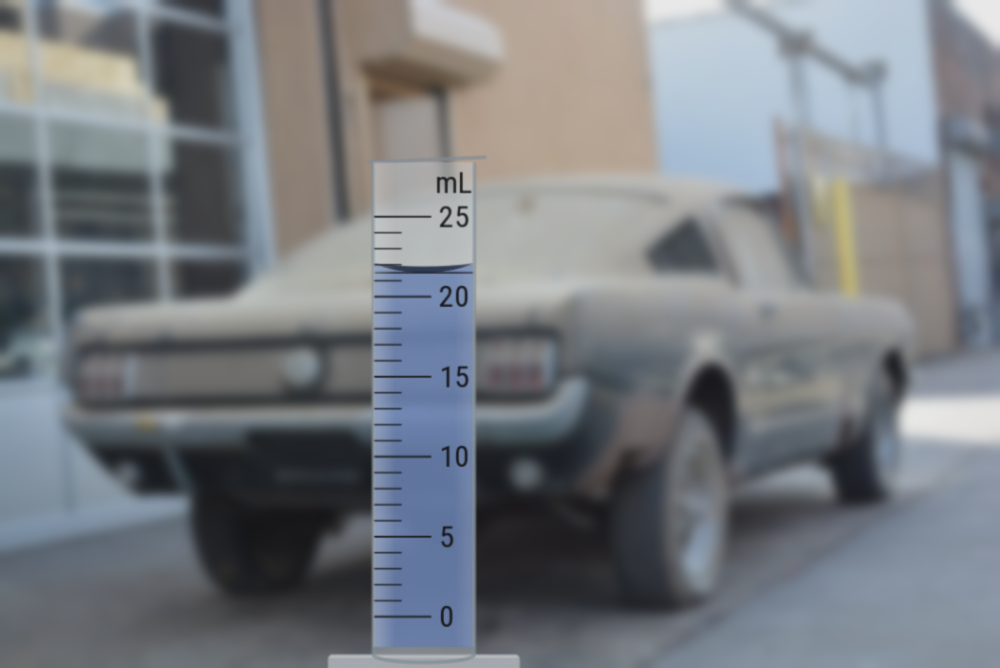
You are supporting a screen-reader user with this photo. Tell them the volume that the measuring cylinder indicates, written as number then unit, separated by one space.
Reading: 21.5 mL
